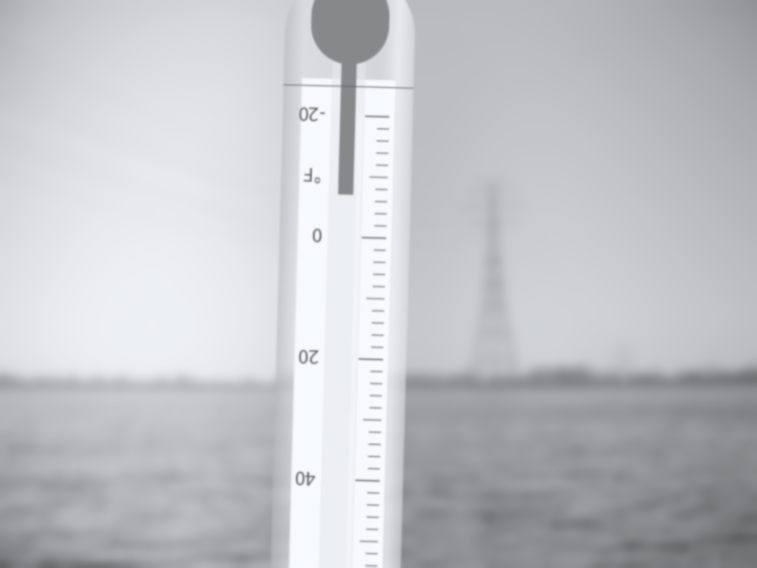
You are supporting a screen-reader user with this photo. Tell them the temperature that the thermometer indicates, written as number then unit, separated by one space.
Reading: -7 °F
